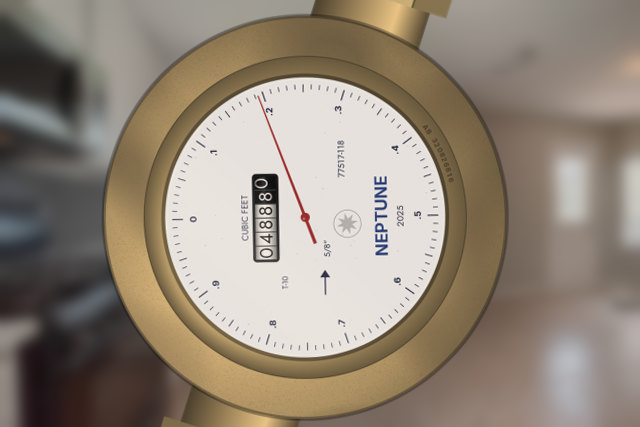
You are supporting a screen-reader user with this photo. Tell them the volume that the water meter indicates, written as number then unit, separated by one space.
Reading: 48880.19 ft³
